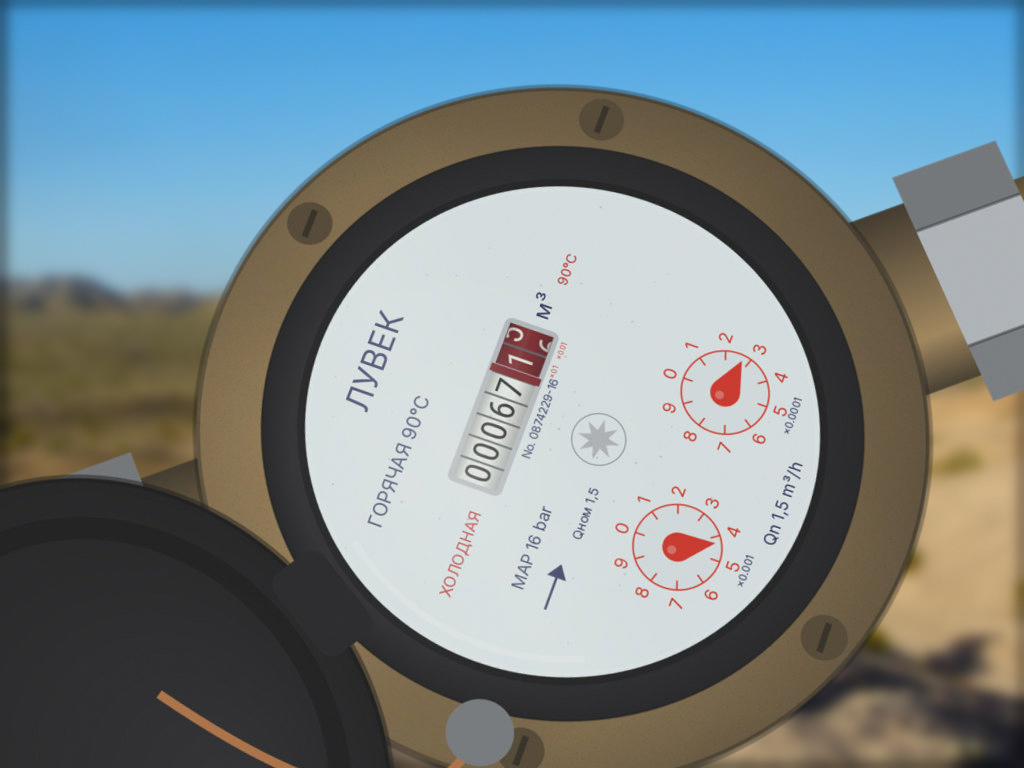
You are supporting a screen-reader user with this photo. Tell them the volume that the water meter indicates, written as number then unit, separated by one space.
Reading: 67.1542 m³
